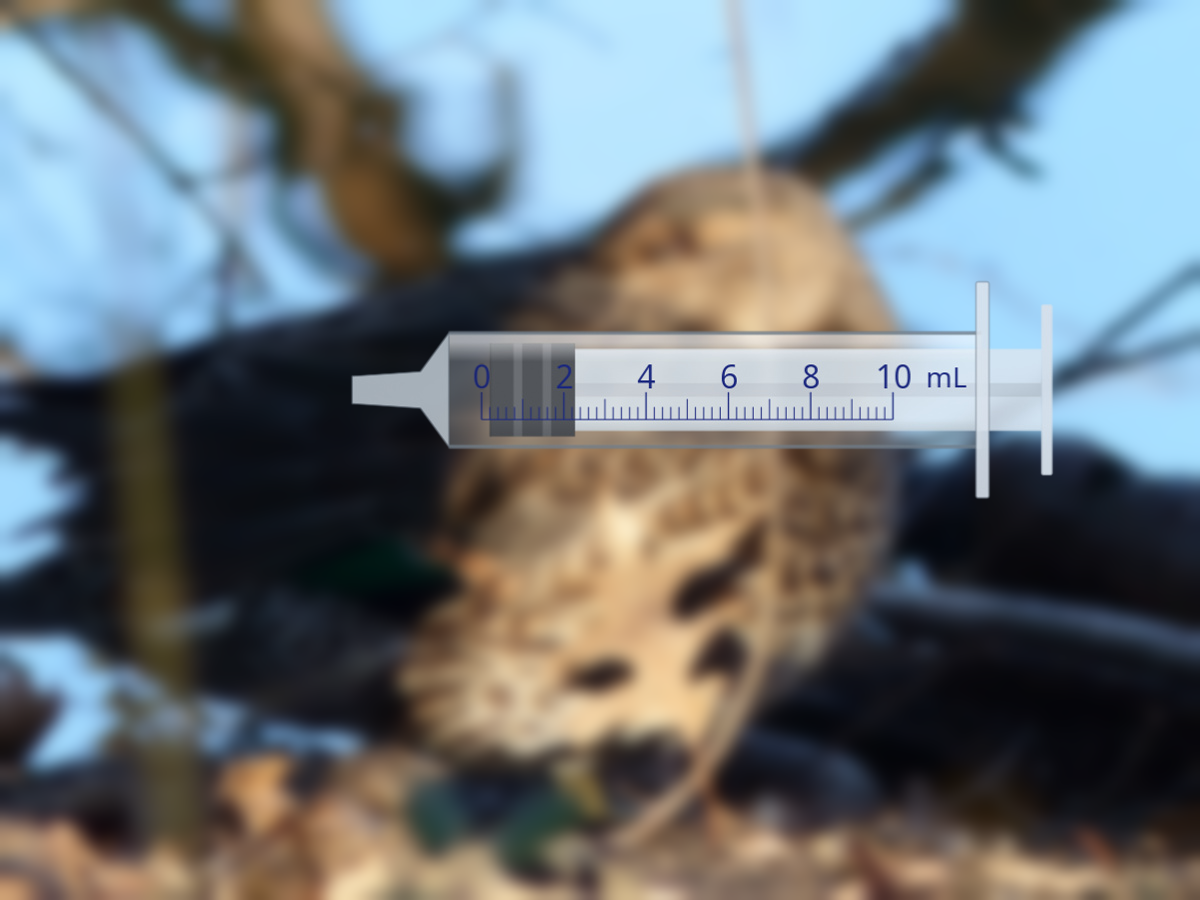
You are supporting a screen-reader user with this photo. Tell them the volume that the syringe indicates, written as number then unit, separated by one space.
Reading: 0.2 mL
